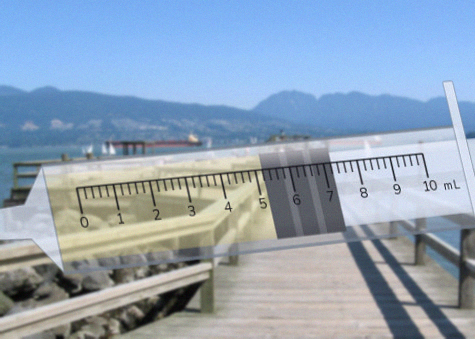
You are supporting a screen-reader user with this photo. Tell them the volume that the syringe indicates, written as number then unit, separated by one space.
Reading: 5.2 mL
